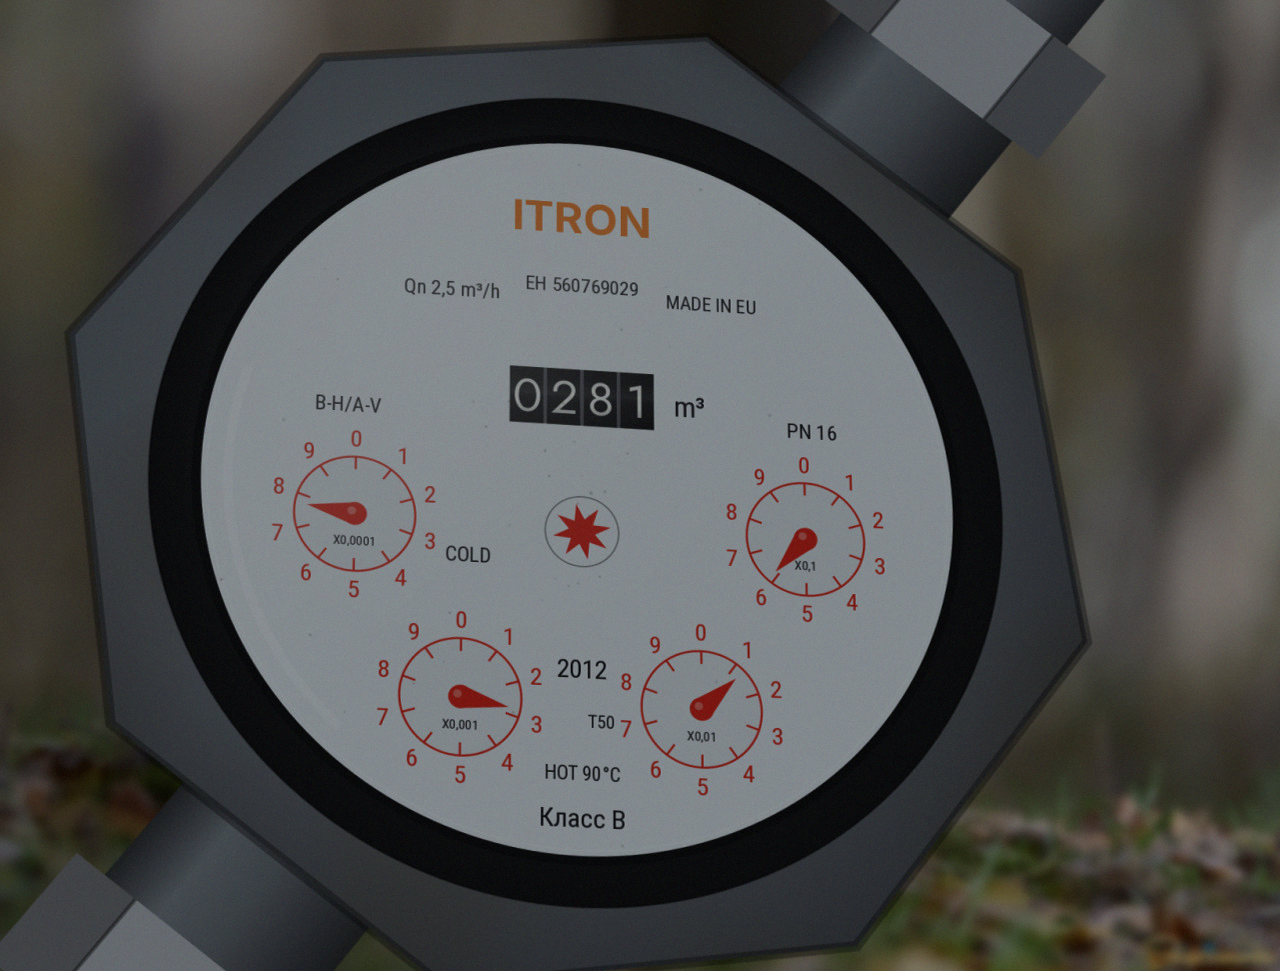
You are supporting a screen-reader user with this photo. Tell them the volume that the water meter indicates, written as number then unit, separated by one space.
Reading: 281.6127 m³
